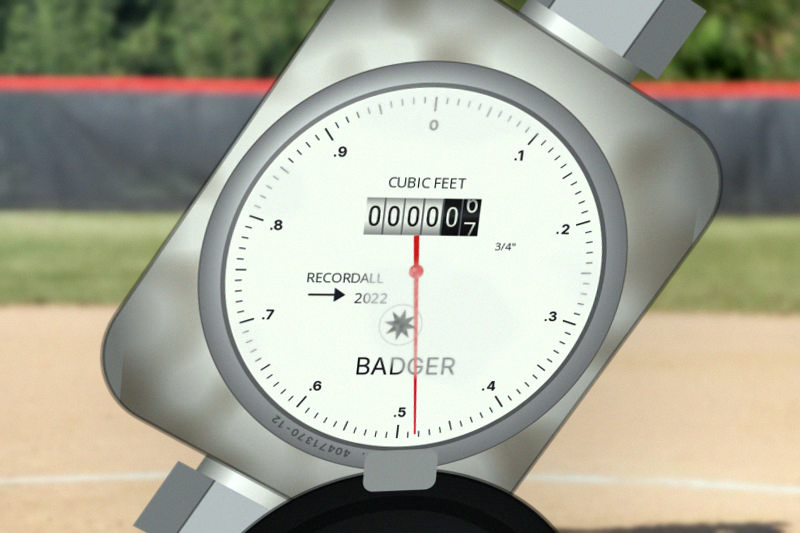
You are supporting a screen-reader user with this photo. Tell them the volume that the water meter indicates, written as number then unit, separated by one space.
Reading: 6.48 ft³
